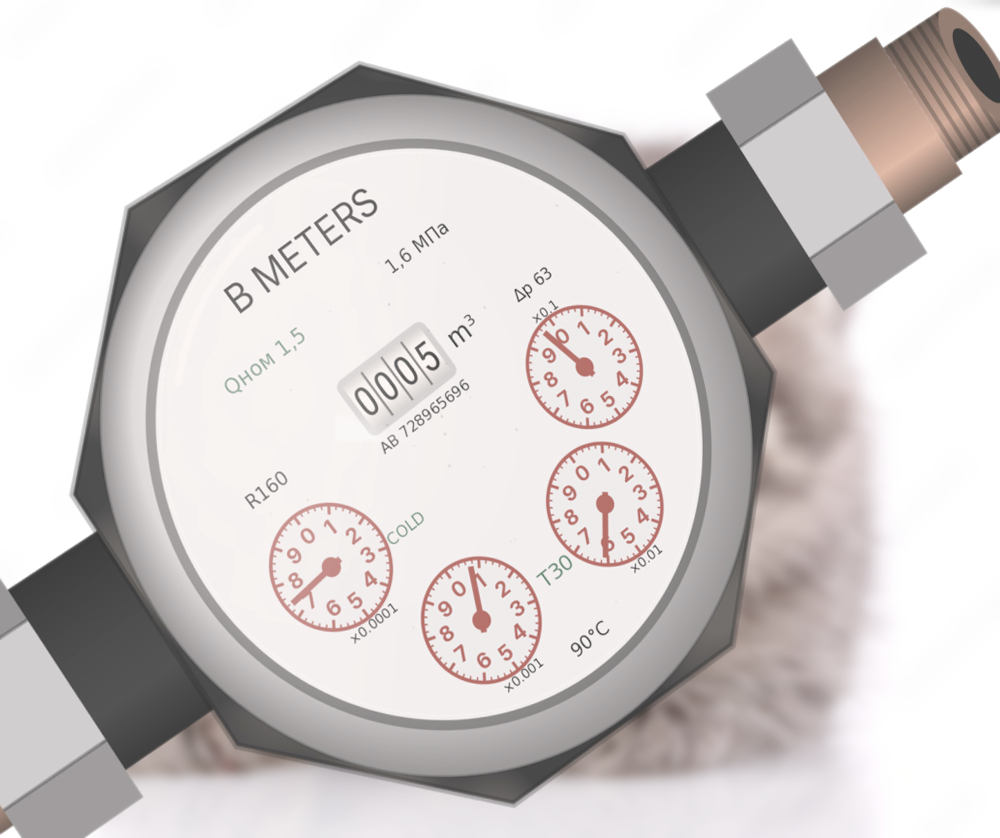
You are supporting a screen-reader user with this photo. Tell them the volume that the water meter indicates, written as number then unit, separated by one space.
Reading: 4.9607 m³
